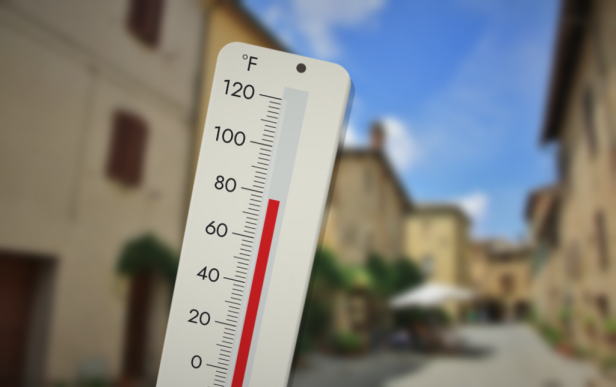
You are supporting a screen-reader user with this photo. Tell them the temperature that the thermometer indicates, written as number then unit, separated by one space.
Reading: 78 °F
